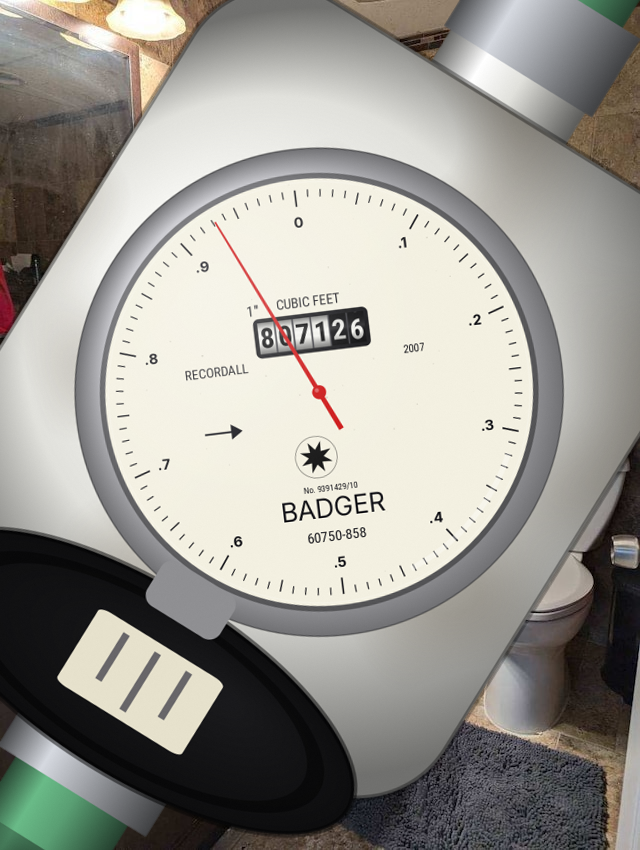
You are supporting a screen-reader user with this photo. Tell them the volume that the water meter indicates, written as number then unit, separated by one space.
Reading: 807125.93 ft³
